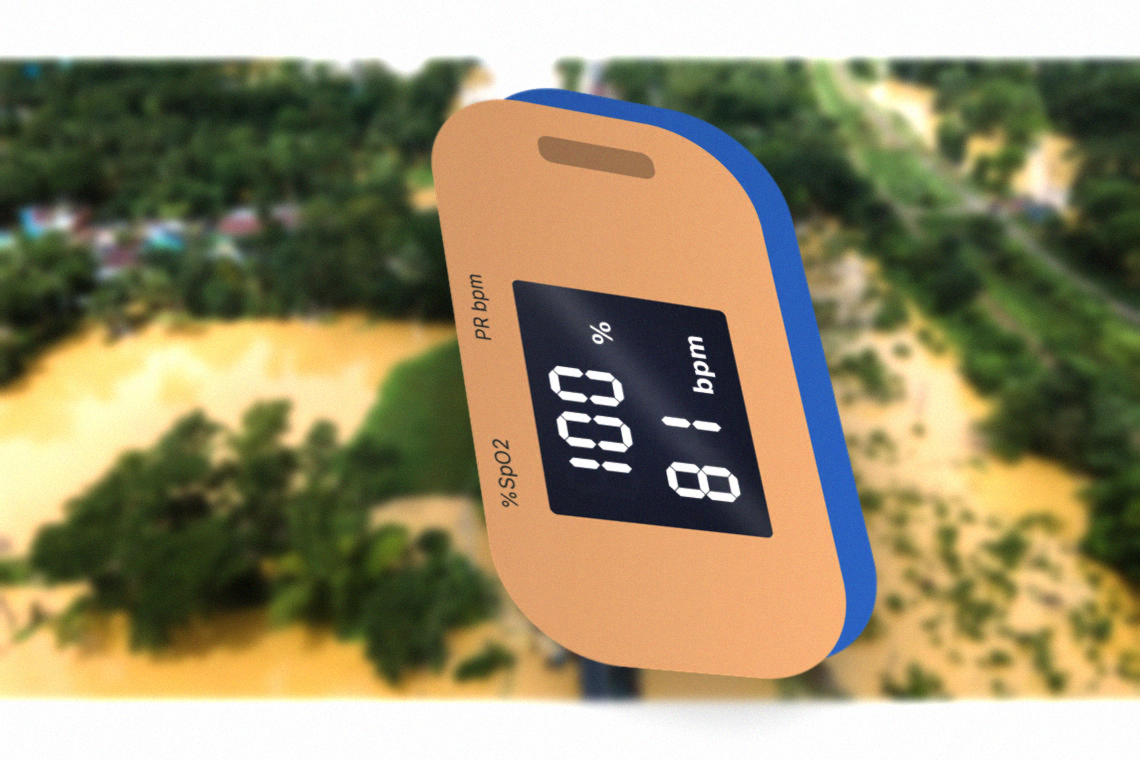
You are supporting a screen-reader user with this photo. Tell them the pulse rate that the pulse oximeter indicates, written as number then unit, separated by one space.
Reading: 81 bpm
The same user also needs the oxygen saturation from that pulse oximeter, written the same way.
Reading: 100 %
